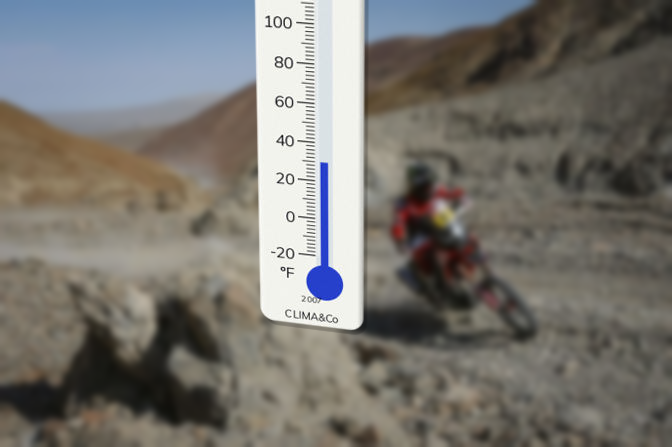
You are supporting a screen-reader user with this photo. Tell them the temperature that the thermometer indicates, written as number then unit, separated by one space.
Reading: 30 °F
